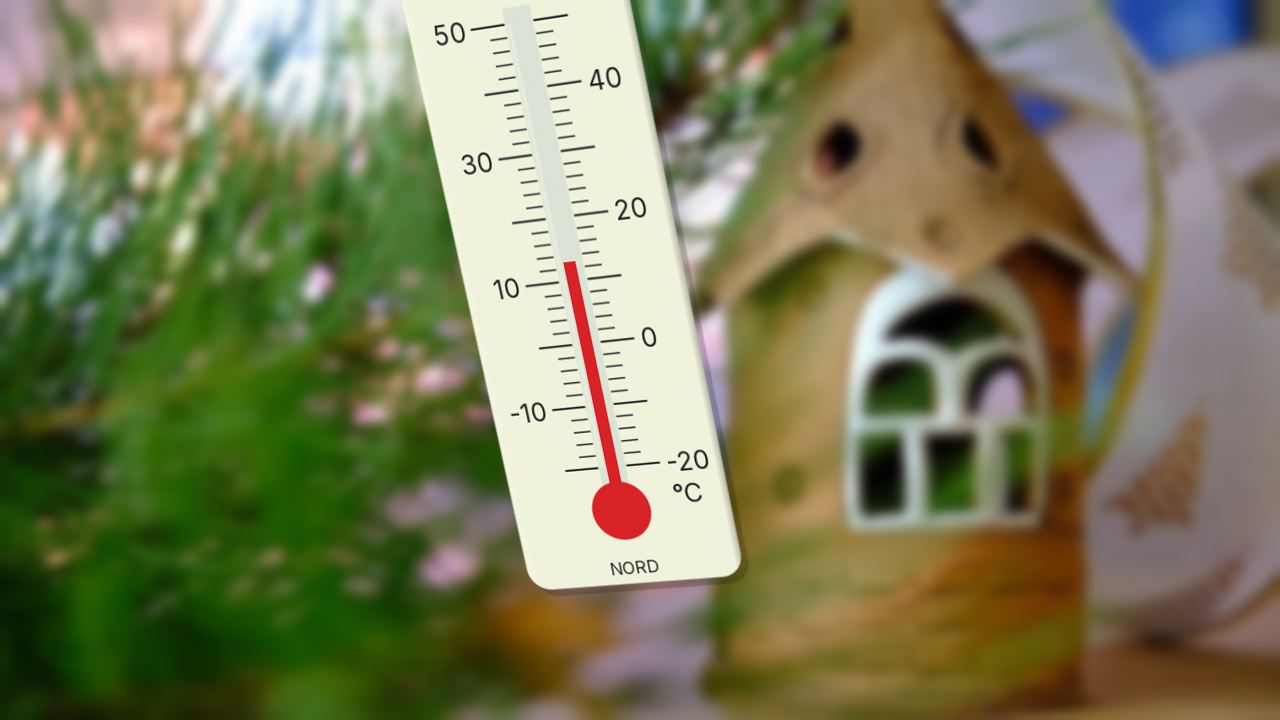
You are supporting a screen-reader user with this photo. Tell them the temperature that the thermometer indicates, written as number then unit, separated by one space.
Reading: 13 °C
